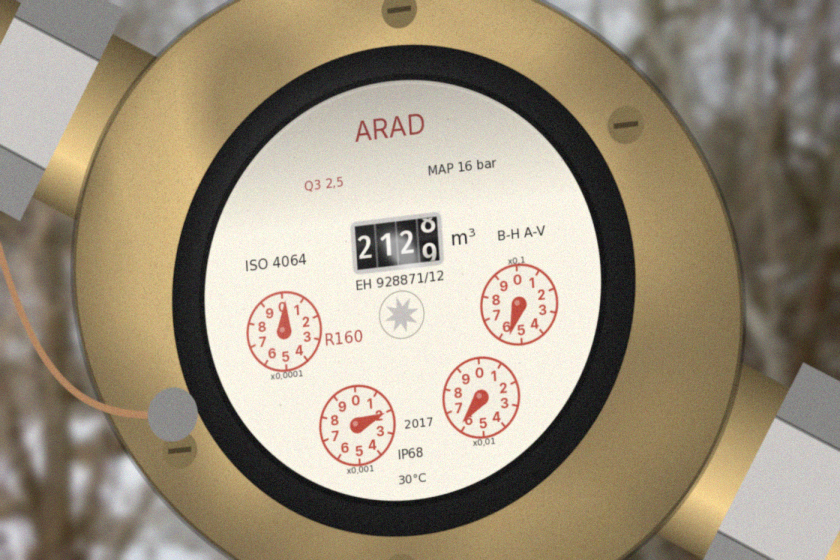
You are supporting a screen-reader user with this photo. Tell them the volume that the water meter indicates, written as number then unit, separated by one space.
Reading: 2128.5620 m³
